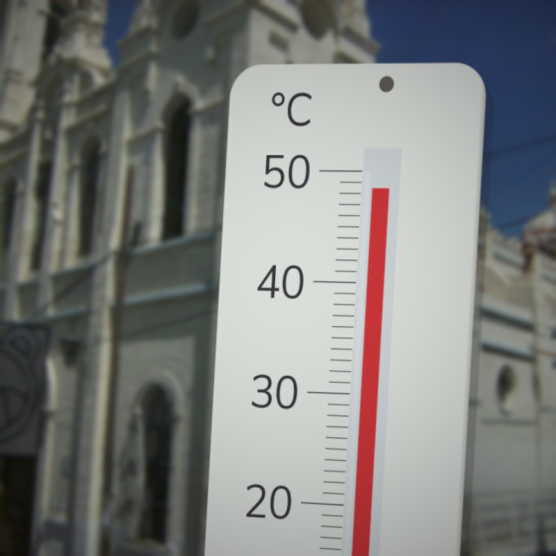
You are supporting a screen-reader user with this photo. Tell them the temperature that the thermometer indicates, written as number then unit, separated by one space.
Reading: 48.5 °C
